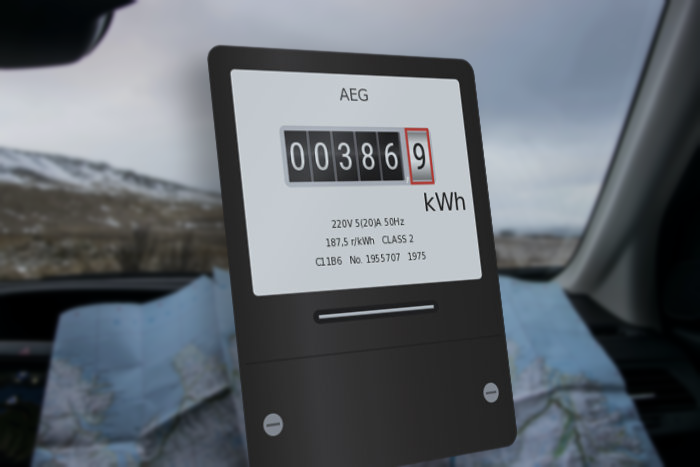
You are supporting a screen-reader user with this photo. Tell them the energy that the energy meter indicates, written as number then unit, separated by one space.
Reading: 386.9 kWh
